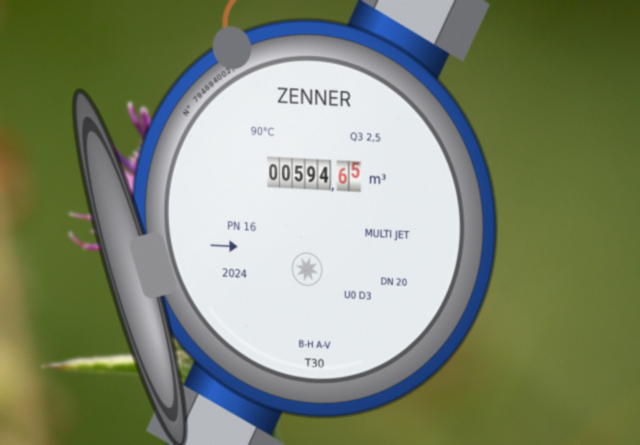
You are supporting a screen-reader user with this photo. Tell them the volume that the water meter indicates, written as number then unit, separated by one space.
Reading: 594.65 m³
